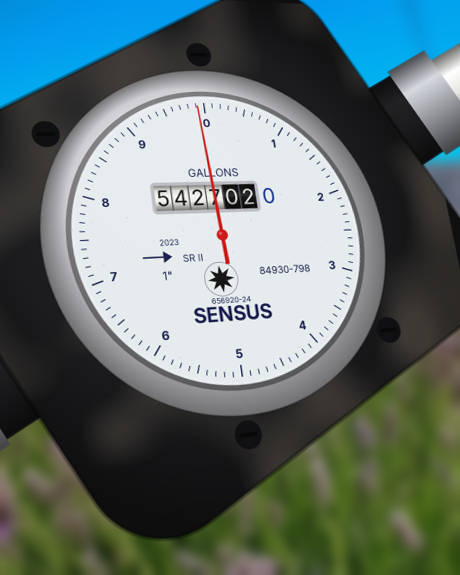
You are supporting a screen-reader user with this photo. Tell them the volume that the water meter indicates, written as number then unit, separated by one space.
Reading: 5427019.9 gal
